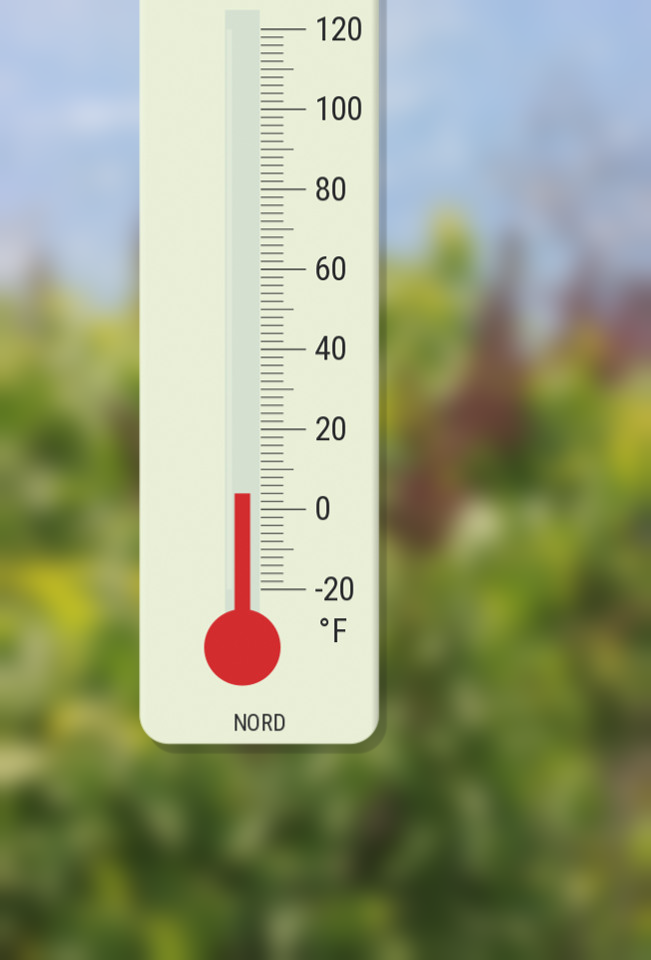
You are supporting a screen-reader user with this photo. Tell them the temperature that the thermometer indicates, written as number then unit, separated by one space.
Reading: 4 °F
